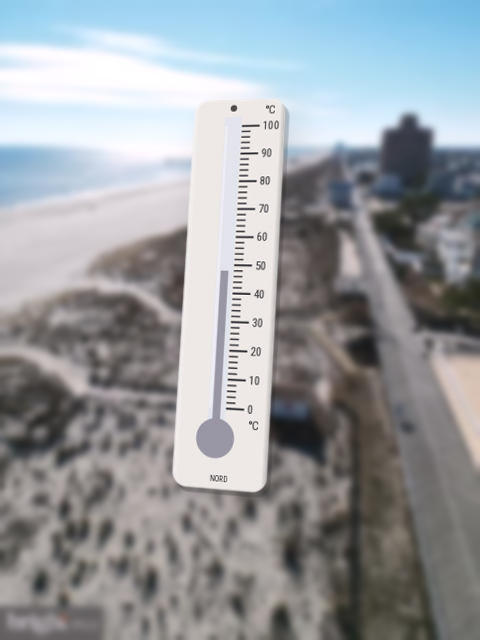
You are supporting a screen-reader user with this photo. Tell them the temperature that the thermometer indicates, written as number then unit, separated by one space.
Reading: 48 °C
